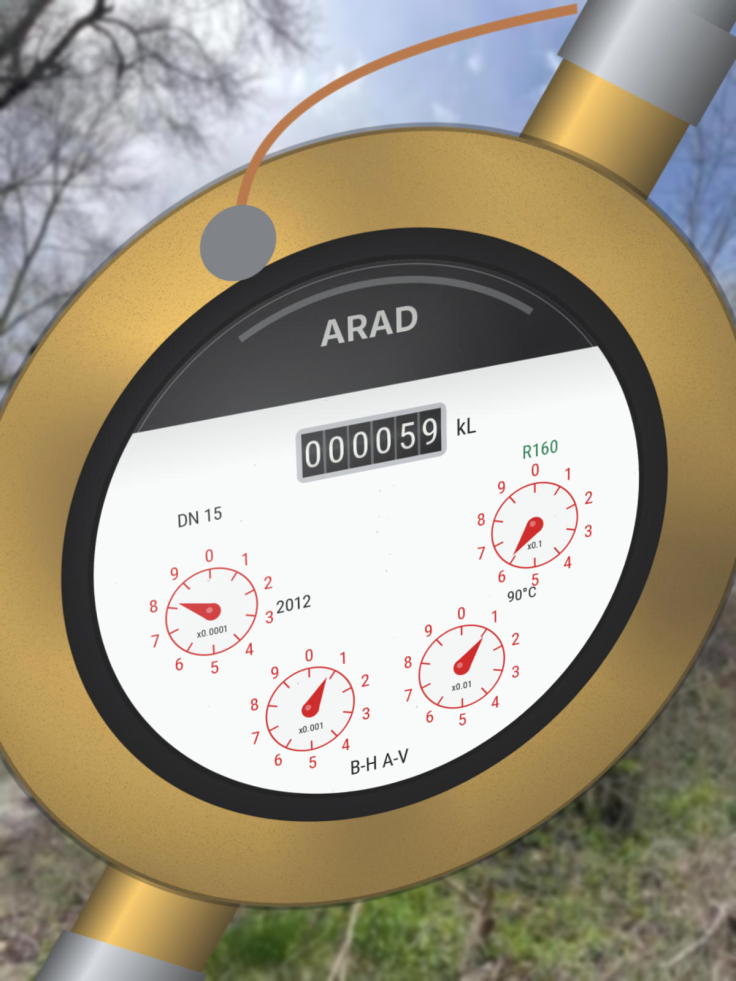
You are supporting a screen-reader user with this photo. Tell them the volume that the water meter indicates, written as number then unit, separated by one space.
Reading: 59.6108 kL
